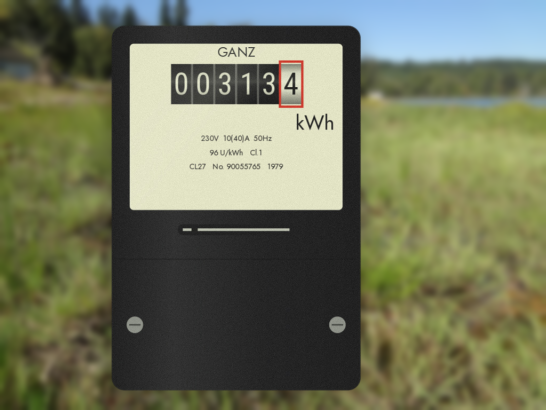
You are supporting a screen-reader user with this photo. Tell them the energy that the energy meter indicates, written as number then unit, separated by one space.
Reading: 313.4 kWh
